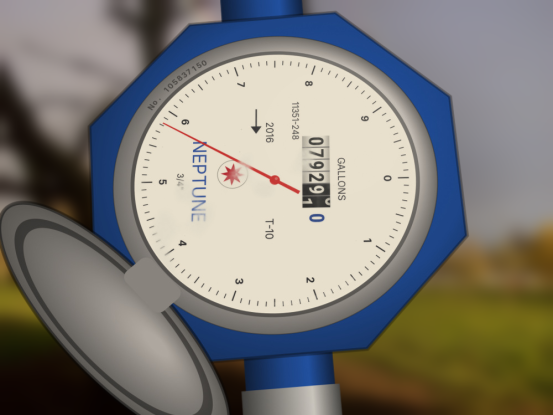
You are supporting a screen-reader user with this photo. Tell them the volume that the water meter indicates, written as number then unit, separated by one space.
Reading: 792905.8 gal
